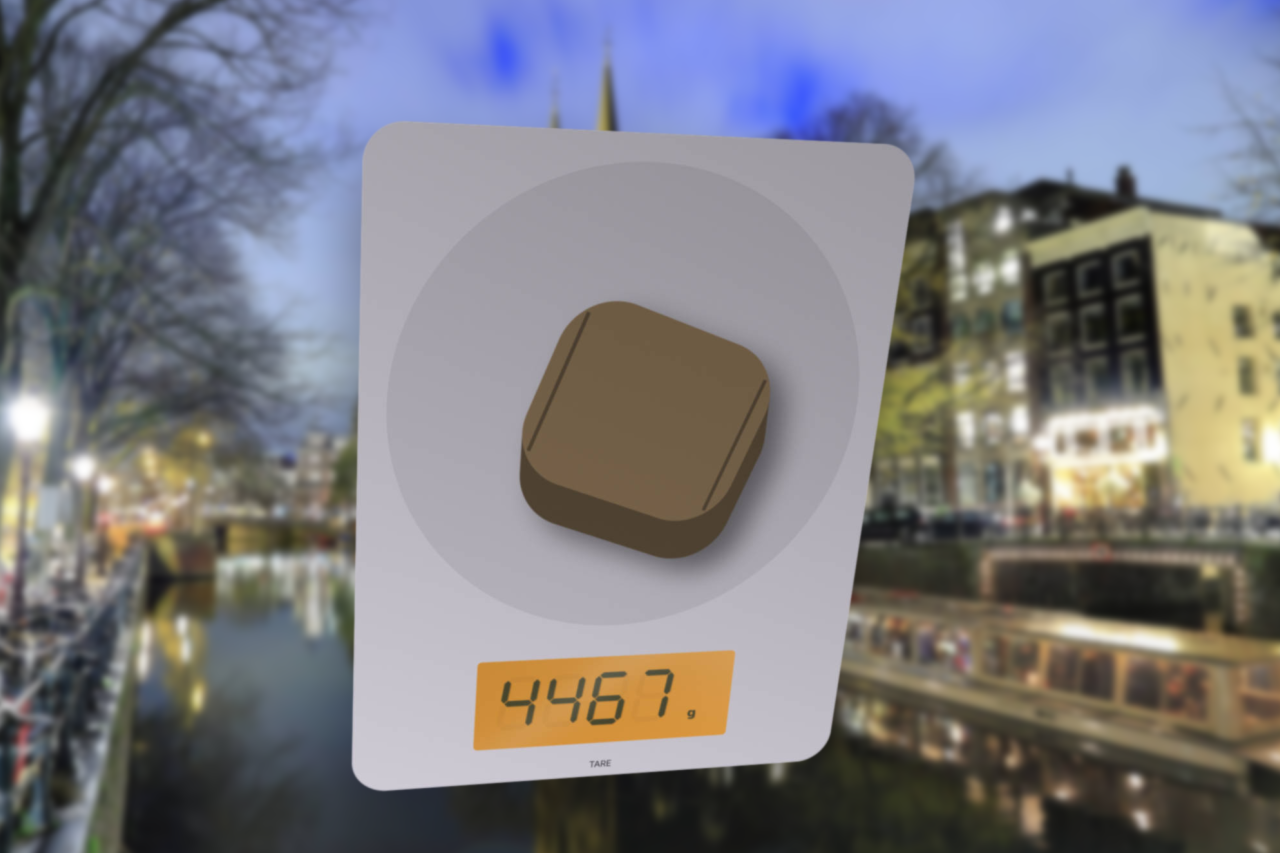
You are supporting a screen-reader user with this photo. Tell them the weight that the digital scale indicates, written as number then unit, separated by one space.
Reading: 4467 g
